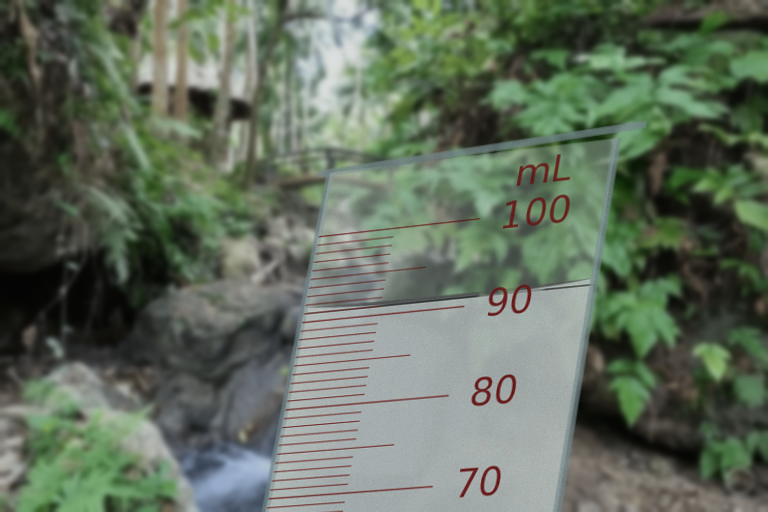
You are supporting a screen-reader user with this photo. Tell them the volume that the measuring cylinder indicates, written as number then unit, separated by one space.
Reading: 91 mL
